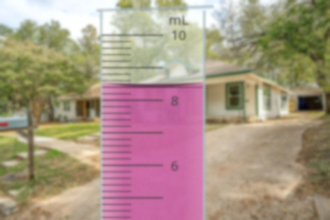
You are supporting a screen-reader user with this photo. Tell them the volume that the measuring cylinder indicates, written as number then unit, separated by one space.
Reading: 8.4 mL
